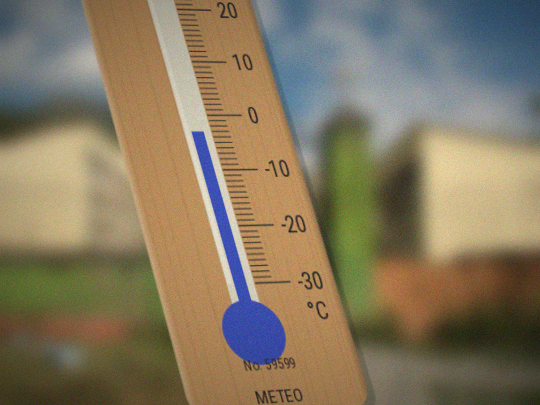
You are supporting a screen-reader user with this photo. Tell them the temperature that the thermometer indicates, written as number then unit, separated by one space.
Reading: -3 °C
